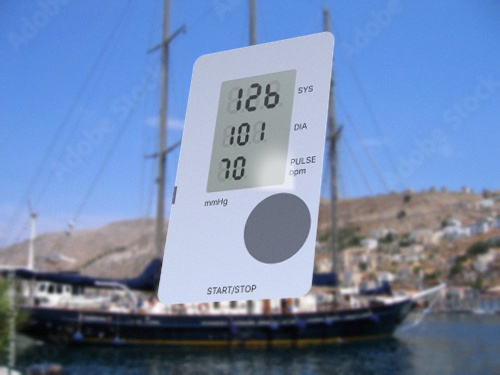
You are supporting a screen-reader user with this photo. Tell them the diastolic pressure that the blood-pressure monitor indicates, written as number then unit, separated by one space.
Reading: 101 mmHg
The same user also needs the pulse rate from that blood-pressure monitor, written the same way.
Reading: 70 bpm
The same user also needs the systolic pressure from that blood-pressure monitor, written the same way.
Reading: 126 mmHg
